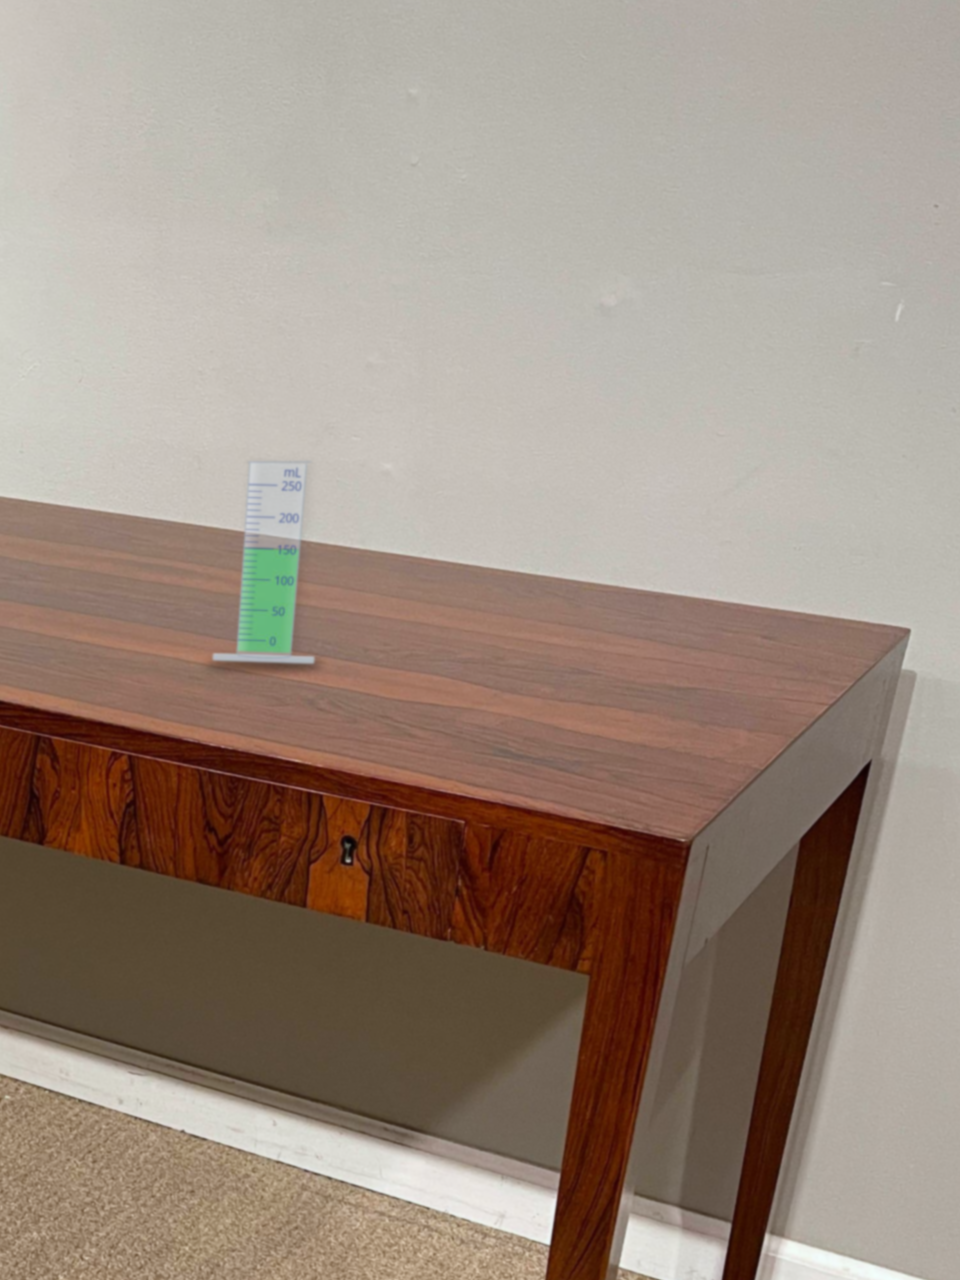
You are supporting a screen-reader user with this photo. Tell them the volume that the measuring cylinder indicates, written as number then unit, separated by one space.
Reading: 150 mL
